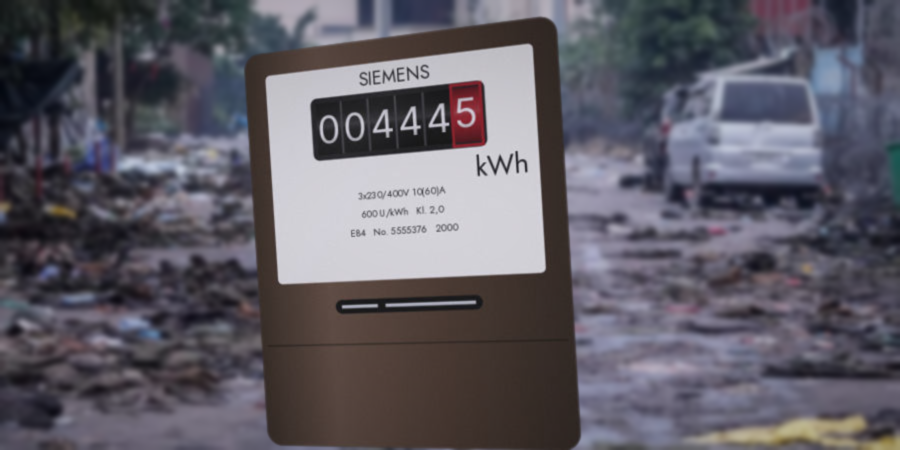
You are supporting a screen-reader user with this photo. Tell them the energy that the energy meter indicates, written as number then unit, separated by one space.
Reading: 444.5 kWh
